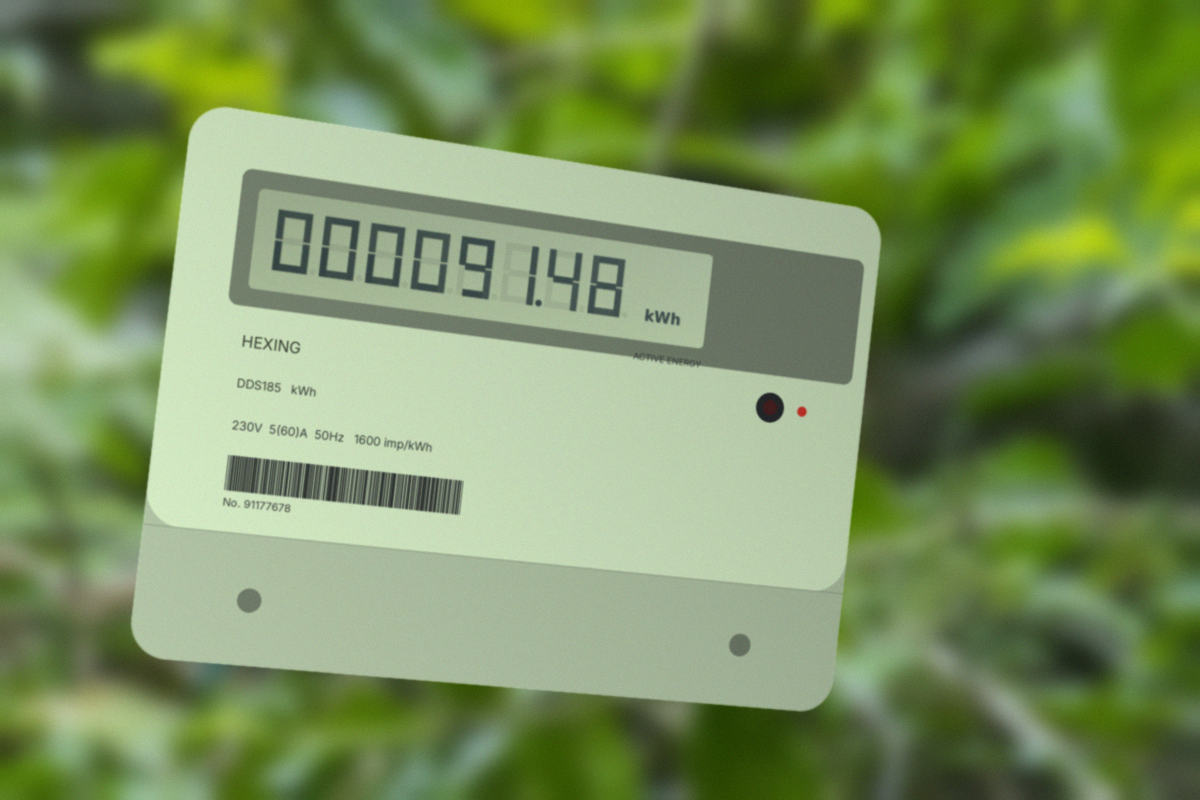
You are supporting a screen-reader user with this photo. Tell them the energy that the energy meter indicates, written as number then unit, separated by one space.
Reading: 91.48 kWh
